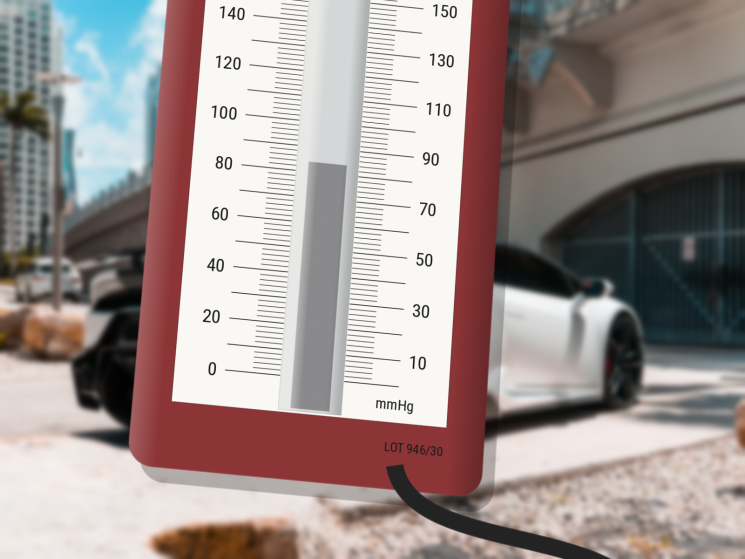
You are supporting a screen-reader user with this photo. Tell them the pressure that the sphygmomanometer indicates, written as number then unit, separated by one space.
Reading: 84 mmHg
